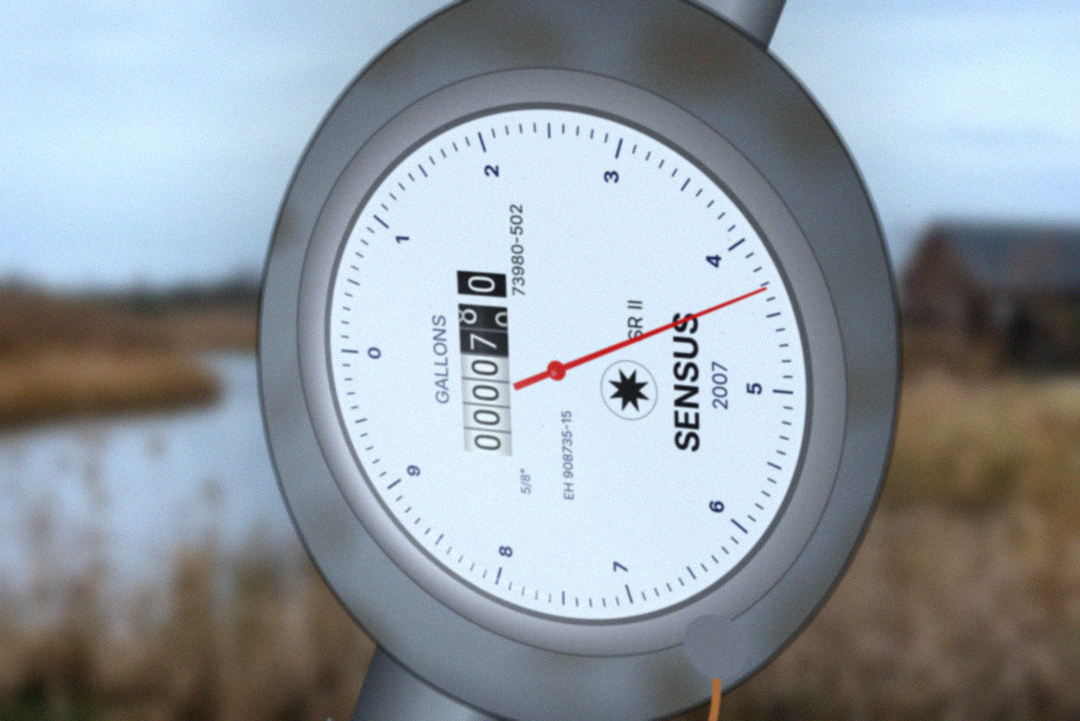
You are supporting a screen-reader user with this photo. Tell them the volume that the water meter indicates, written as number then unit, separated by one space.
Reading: 784.3 gal
